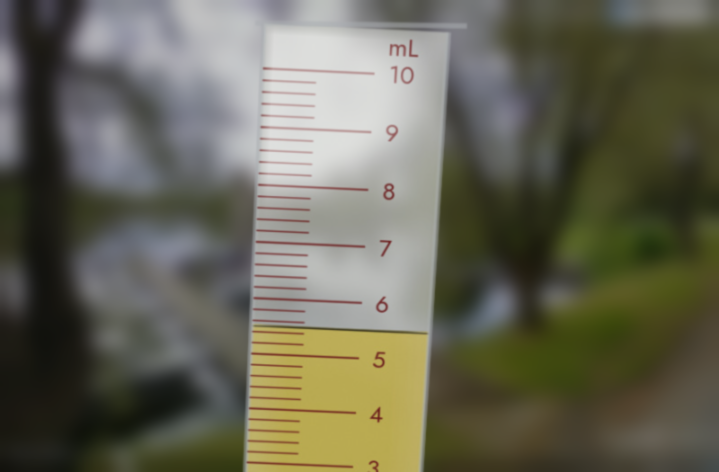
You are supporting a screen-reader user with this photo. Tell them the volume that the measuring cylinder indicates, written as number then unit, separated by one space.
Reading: 5.5 mL
